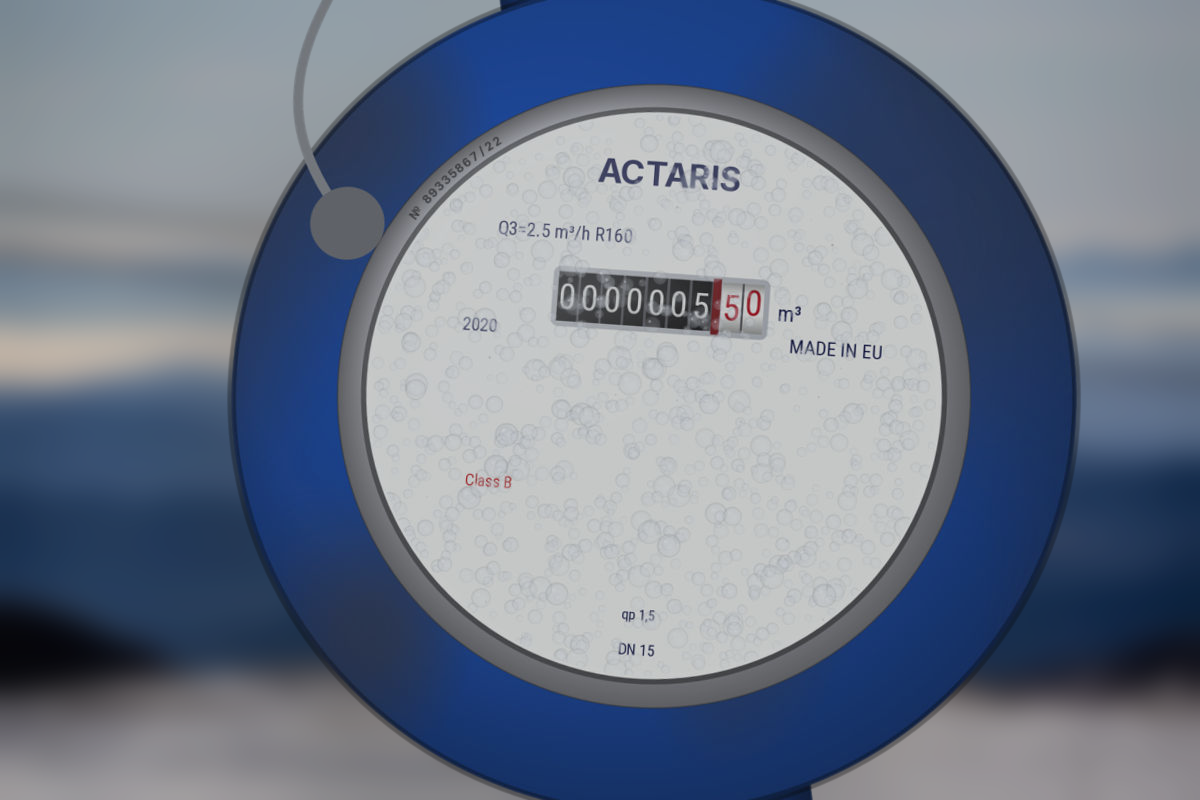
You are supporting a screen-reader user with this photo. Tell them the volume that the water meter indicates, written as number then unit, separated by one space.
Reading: 5.50 m³
